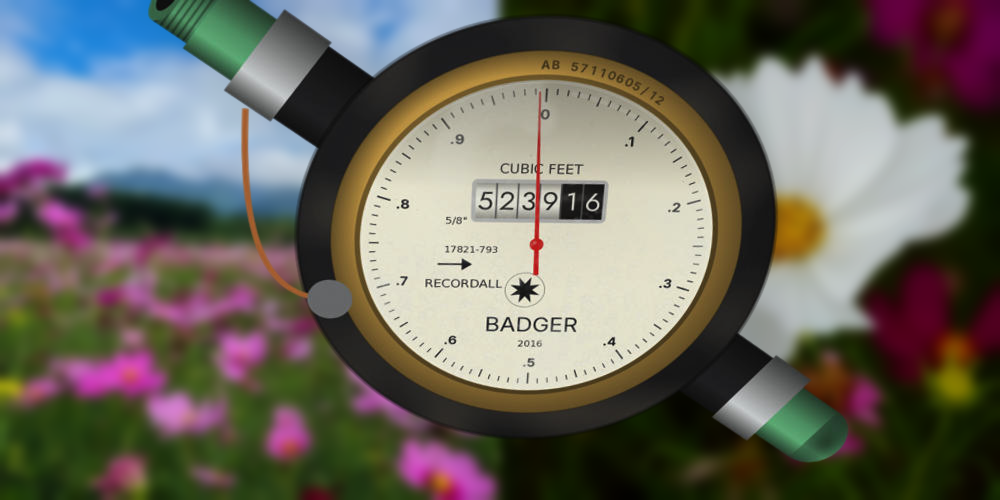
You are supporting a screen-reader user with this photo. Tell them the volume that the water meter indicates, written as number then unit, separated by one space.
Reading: 523915.99 ft³
